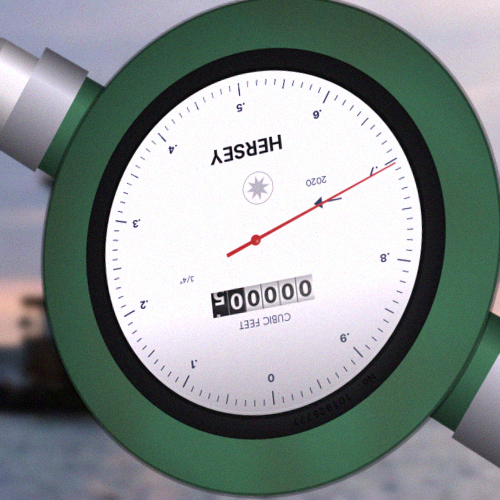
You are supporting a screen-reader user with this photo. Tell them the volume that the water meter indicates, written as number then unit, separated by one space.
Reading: 4.70 ft³
